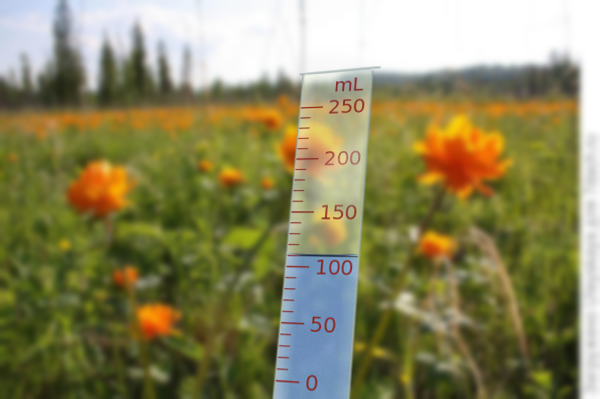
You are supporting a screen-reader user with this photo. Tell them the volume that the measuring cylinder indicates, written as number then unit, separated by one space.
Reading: 110 mL
